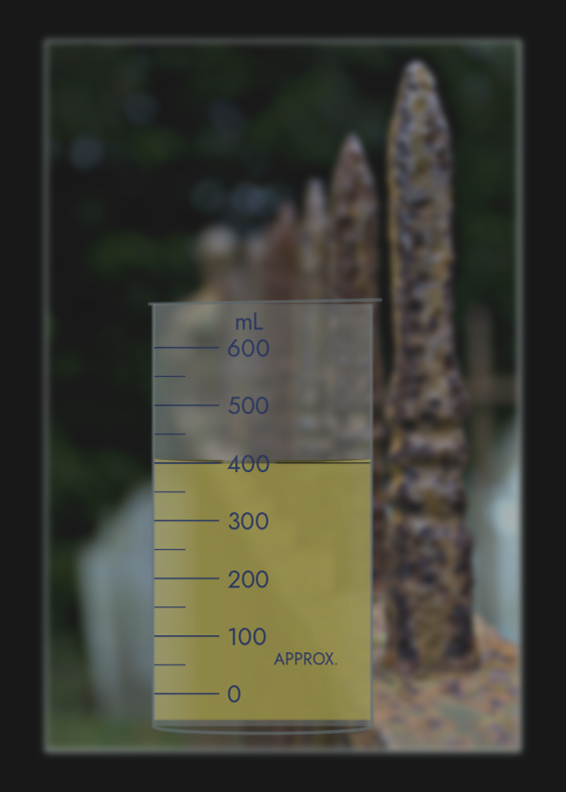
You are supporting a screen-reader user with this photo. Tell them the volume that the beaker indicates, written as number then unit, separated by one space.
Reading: 400 mL
